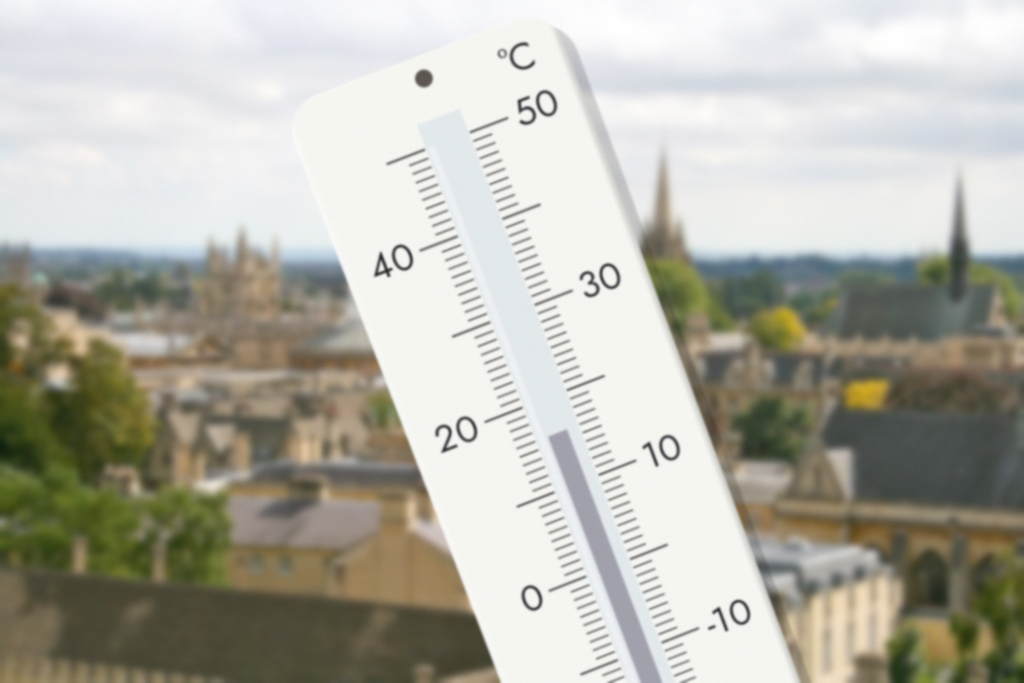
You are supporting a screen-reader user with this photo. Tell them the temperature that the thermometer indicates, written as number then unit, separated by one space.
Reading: 16 °C
